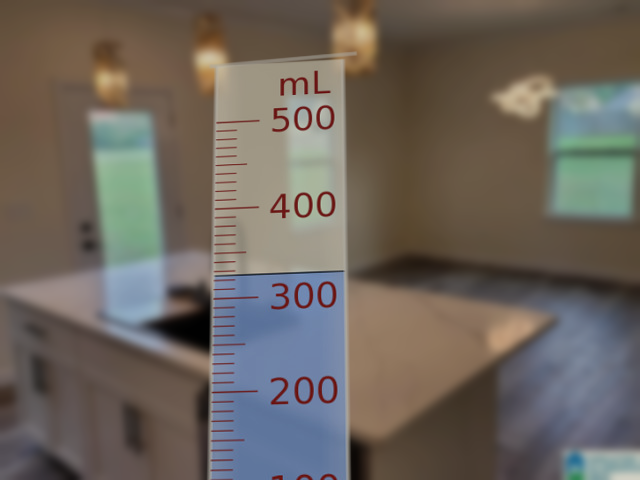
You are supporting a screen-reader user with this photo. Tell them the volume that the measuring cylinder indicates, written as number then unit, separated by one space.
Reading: 325 mL
